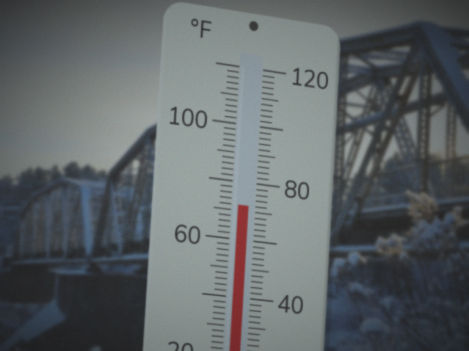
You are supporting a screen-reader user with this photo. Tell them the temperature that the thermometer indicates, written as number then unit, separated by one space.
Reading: 72 °F
